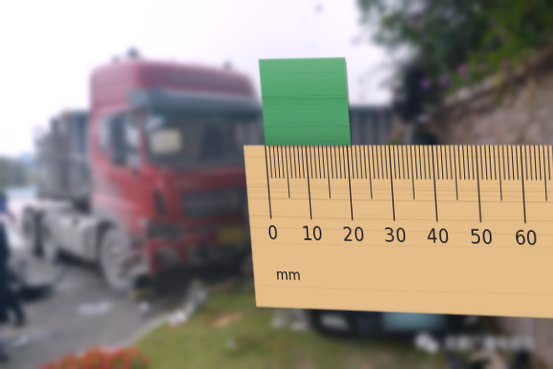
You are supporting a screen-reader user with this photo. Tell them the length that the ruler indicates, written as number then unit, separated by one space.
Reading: 21 mm
